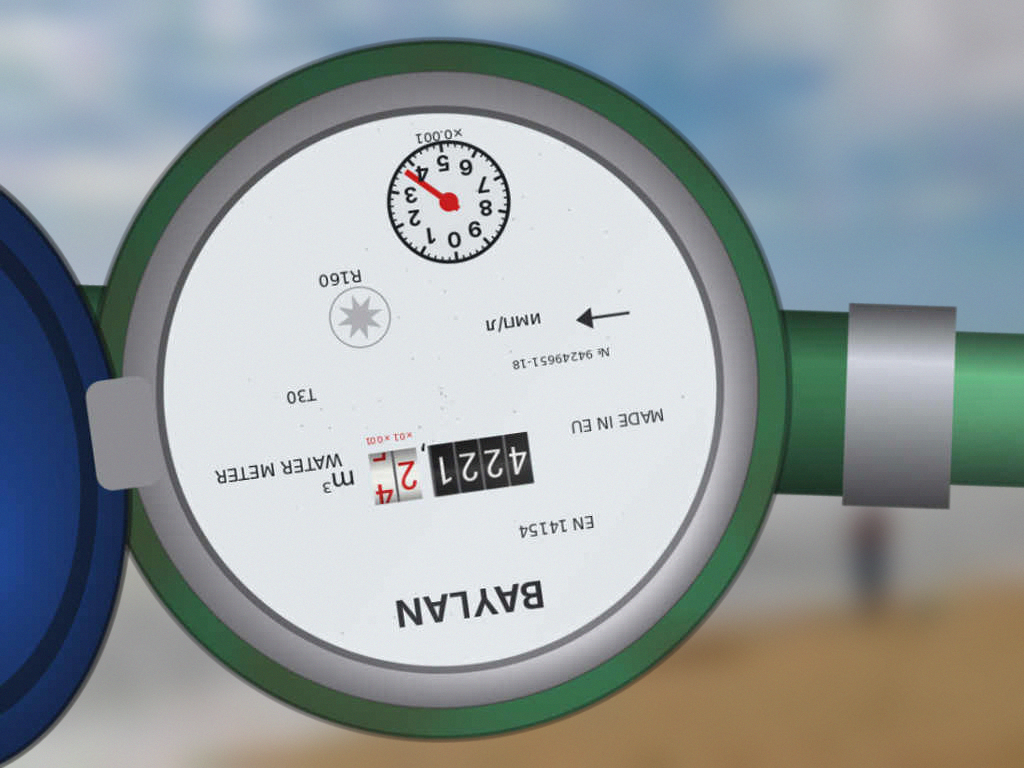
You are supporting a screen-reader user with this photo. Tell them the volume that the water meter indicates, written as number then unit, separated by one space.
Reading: 4221.243 m³
